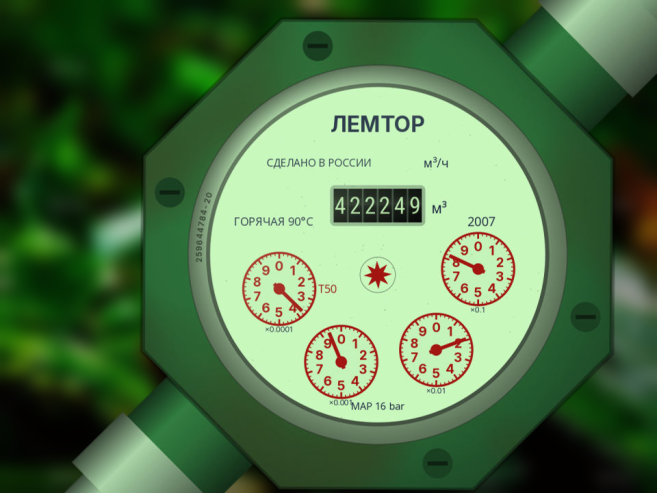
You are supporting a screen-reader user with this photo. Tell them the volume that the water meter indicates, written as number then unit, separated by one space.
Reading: 422249.8193 m³
